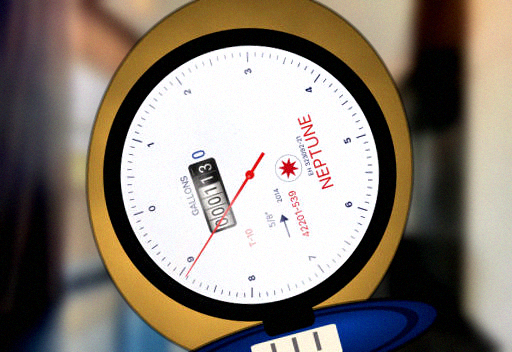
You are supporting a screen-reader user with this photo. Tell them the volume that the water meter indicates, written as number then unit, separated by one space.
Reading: 1128.9 gal
